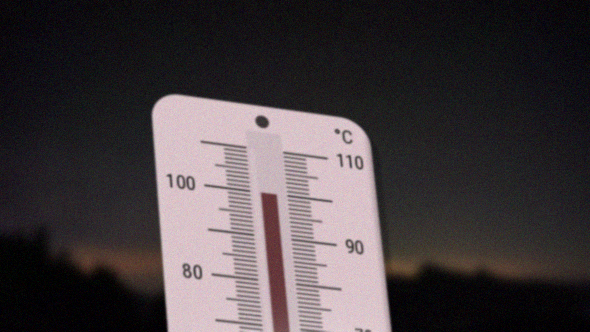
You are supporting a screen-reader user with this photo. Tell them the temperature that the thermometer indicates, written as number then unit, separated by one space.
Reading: 100 °C
